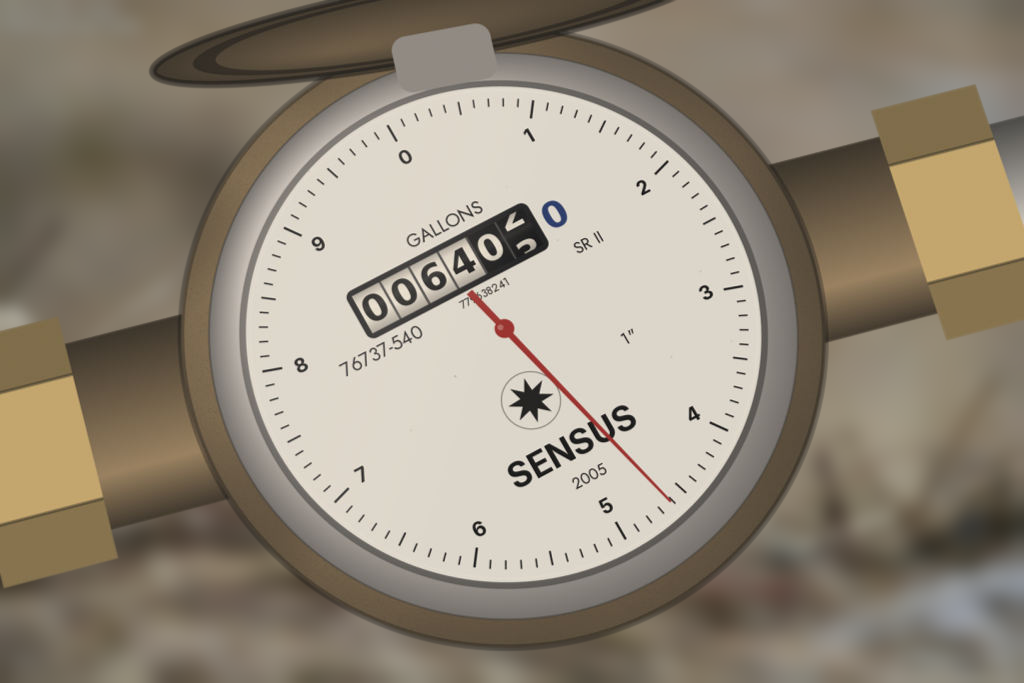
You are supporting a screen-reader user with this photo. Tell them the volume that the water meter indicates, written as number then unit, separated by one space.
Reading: 64024.6 gal
